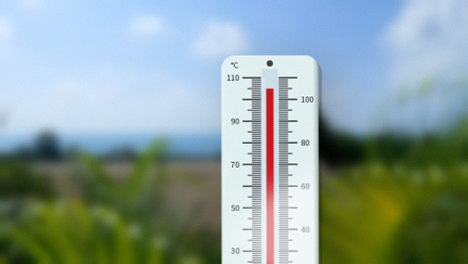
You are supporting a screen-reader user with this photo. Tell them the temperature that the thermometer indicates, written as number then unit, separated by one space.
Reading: 105 °C
